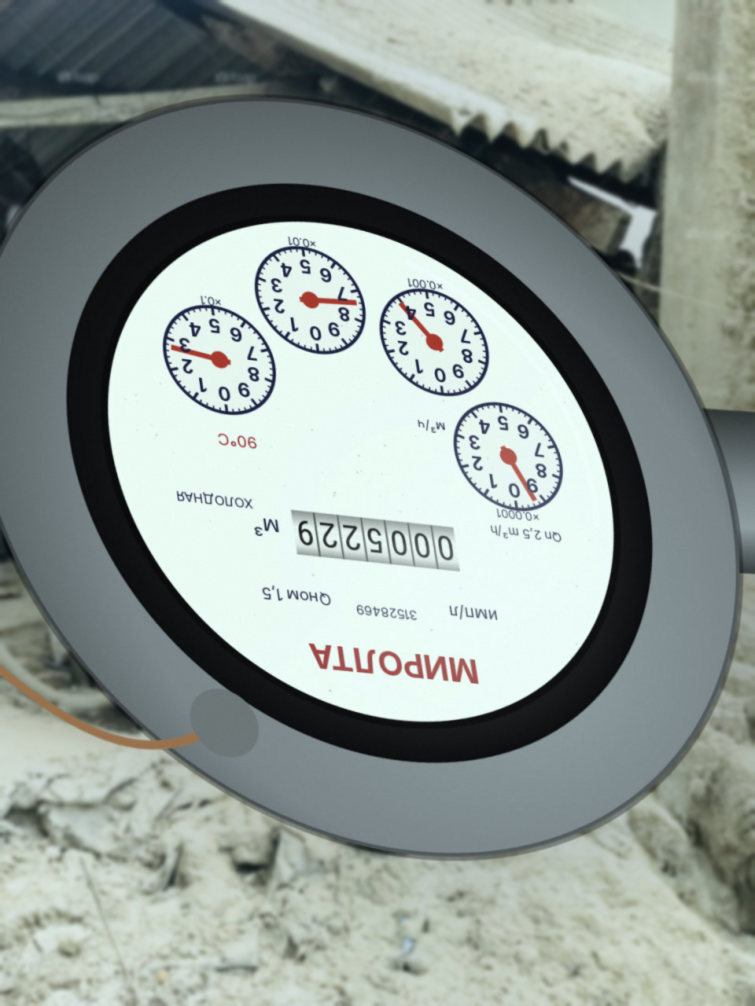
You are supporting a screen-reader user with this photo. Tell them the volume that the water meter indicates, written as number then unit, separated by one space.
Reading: 5229.2739 m³
